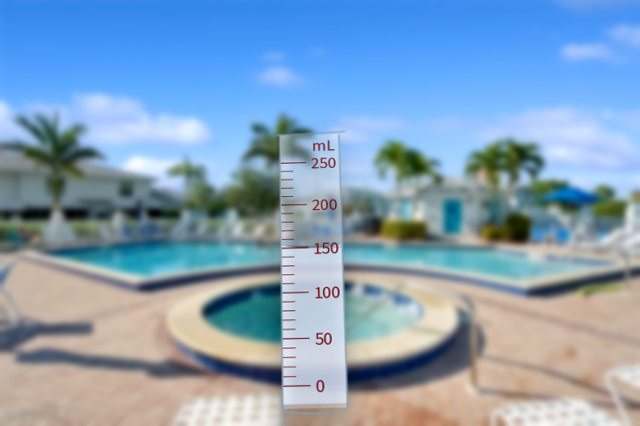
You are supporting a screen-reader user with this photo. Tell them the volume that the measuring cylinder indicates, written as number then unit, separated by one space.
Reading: 150 mL
